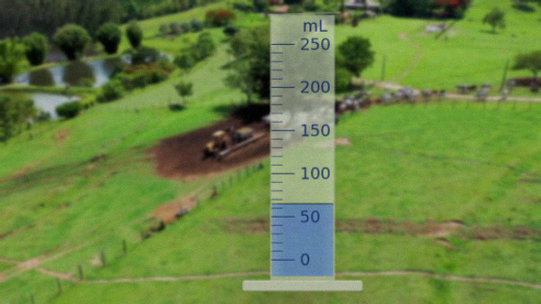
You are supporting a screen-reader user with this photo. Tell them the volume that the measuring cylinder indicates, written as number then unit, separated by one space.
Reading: 65 mL
